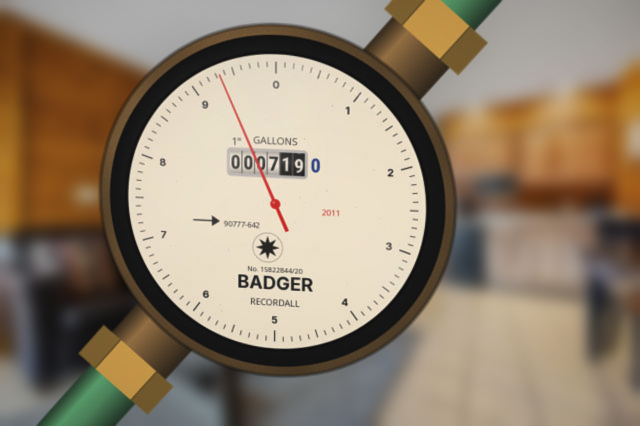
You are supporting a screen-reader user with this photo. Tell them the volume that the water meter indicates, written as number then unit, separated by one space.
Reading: 7189.3 gal
